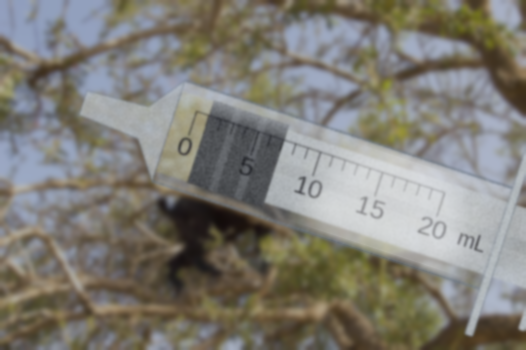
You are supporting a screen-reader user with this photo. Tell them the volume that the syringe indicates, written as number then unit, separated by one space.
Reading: 1 mL
